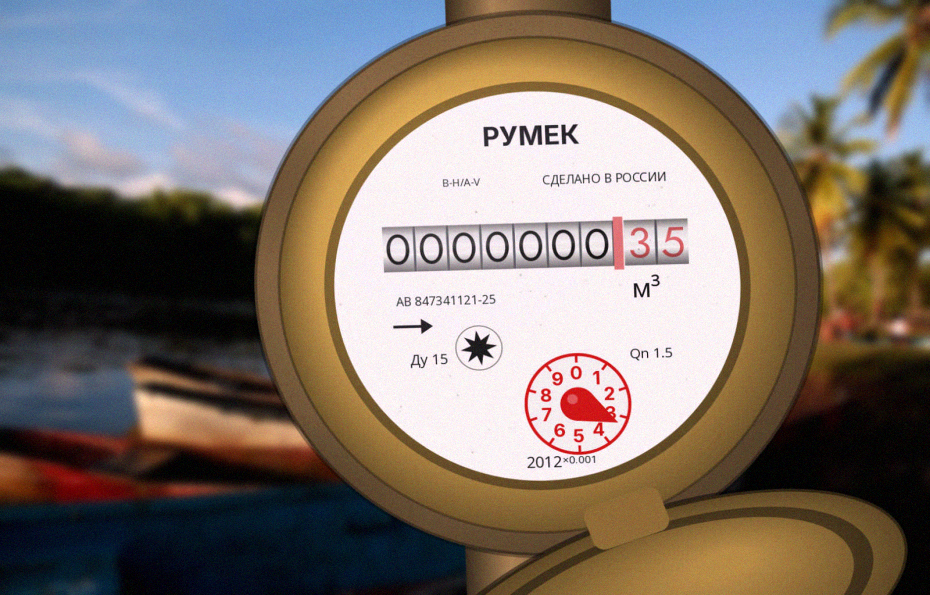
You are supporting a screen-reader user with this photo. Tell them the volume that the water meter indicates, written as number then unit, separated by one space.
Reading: 0.353 m³
